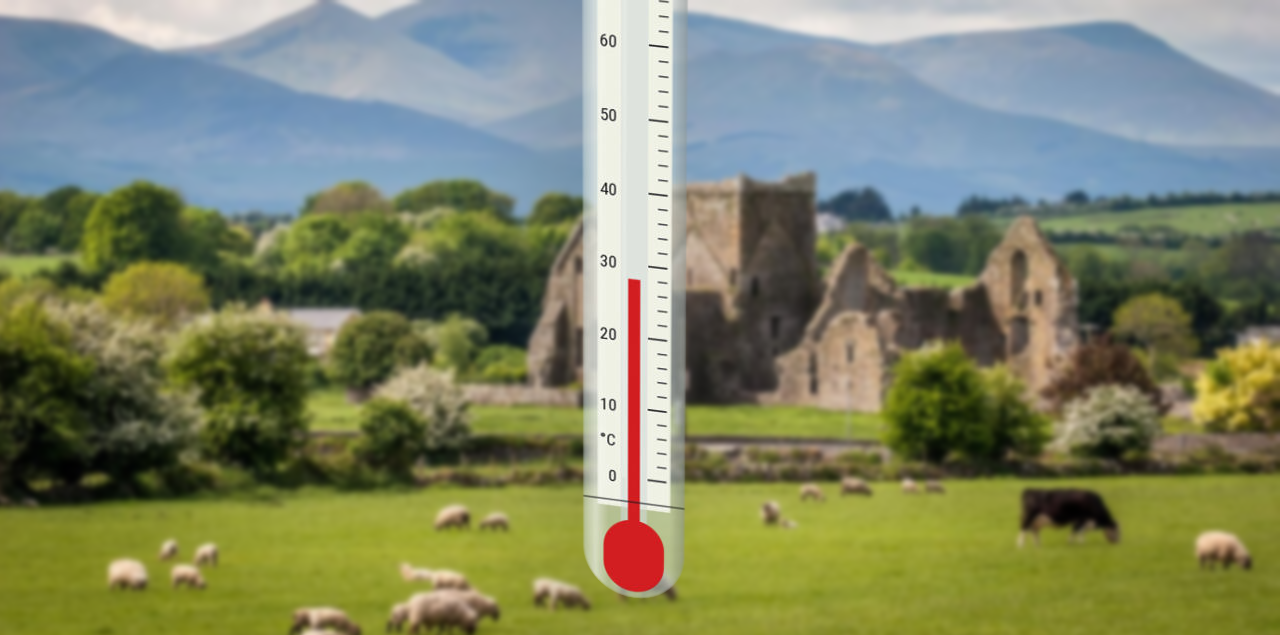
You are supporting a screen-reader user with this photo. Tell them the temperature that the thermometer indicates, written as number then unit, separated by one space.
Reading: 28 °C
